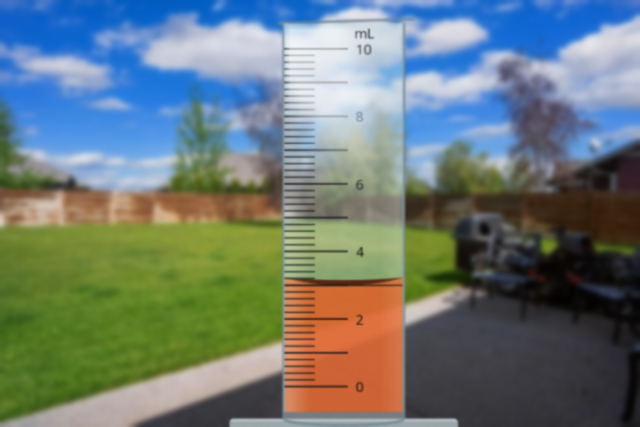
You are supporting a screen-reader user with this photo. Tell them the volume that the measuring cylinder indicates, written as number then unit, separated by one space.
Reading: 3 mL
